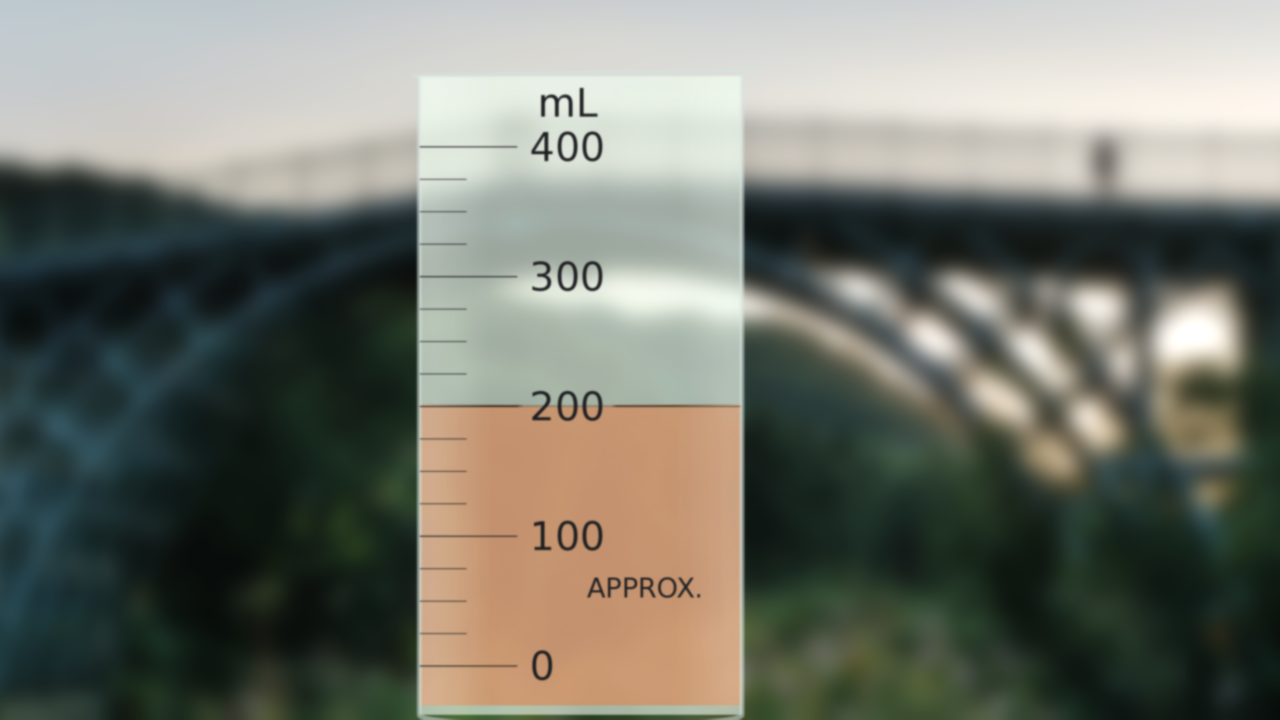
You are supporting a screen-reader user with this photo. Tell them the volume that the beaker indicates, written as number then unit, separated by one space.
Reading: 200 mL
